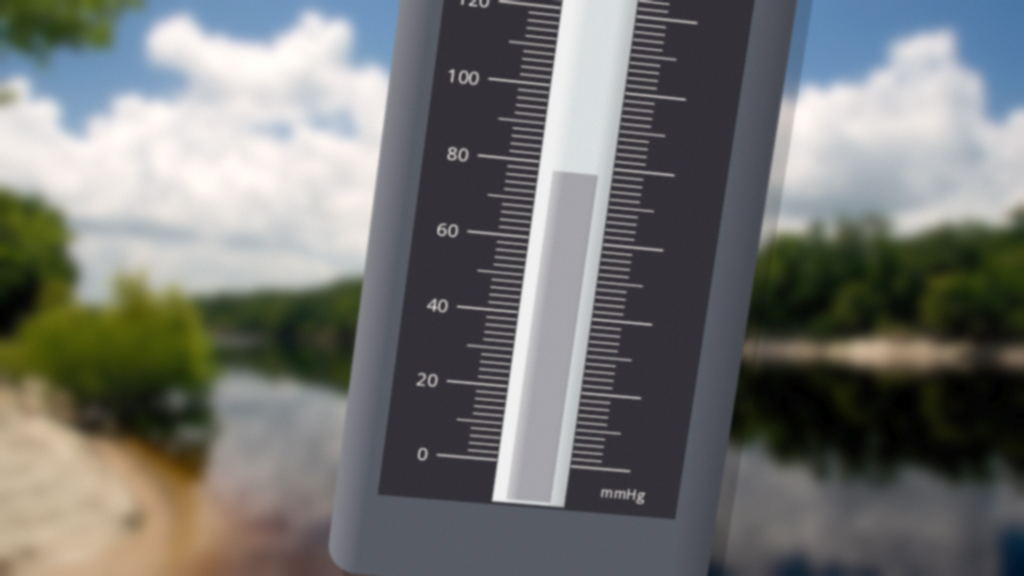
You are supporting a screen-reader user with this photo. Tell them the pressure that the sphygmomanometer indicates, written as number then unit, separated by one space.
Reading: 78 mmHg
